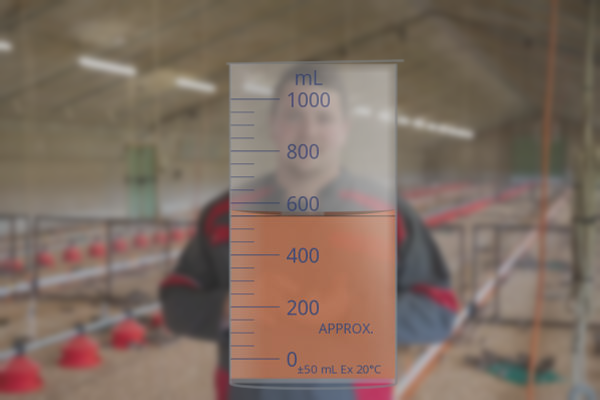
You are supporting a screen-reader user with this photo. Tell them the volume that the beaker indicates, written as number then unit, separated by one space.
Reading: 550 mL
